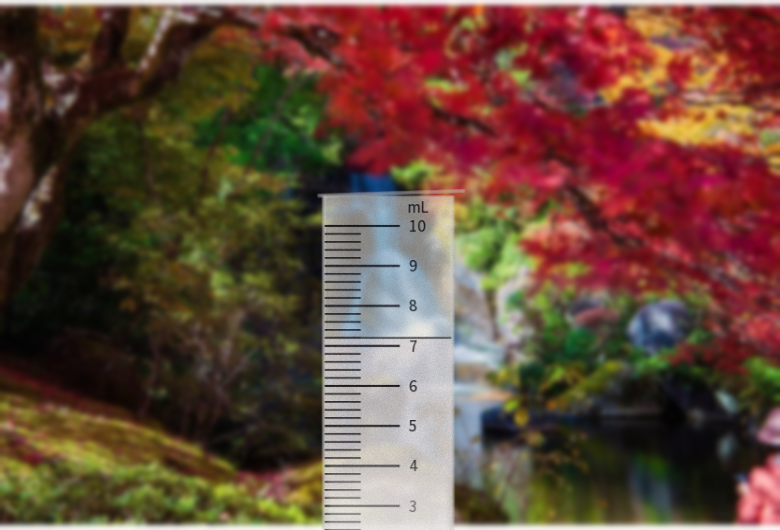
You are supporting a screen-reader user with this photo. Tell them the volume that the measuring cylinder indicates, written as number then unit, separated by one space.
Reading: 7.2 mL
